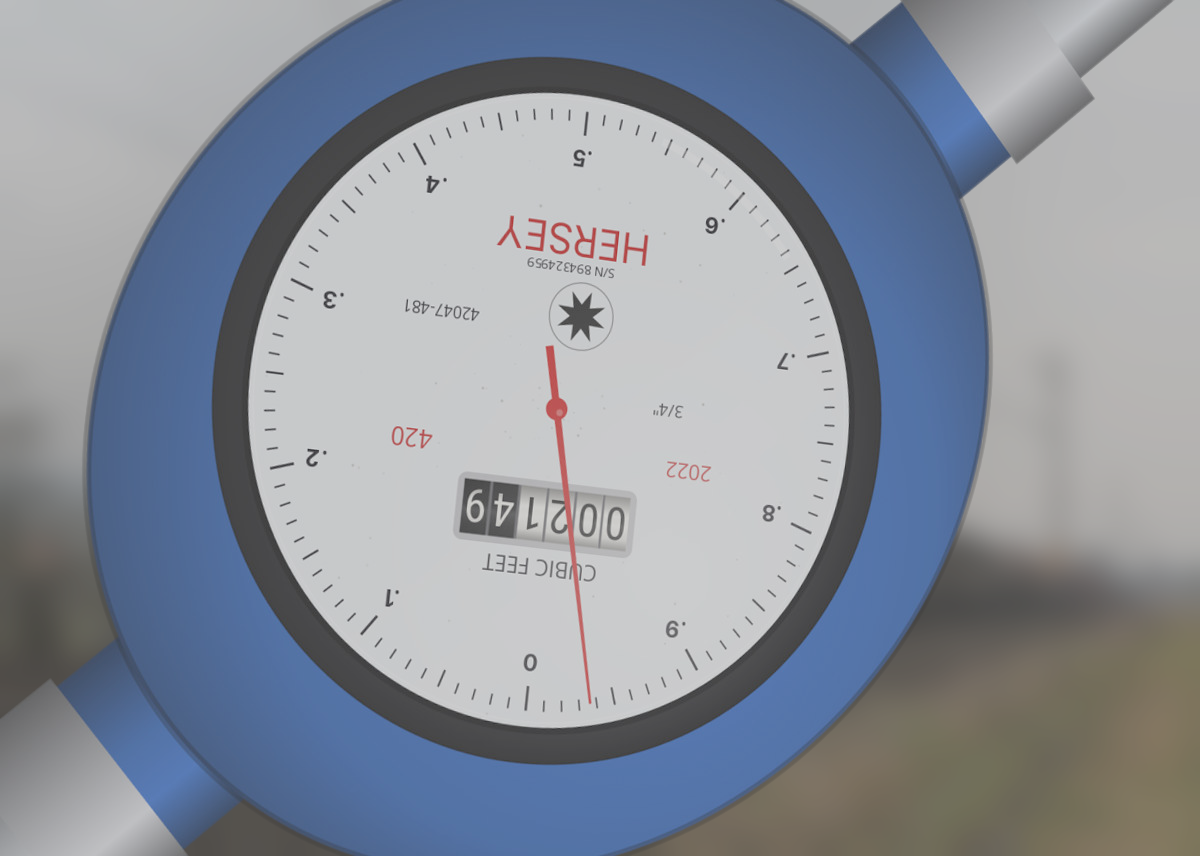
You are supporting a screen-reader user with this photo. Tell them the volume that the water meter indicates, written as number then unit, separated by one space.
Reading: 2148.96 ft³
